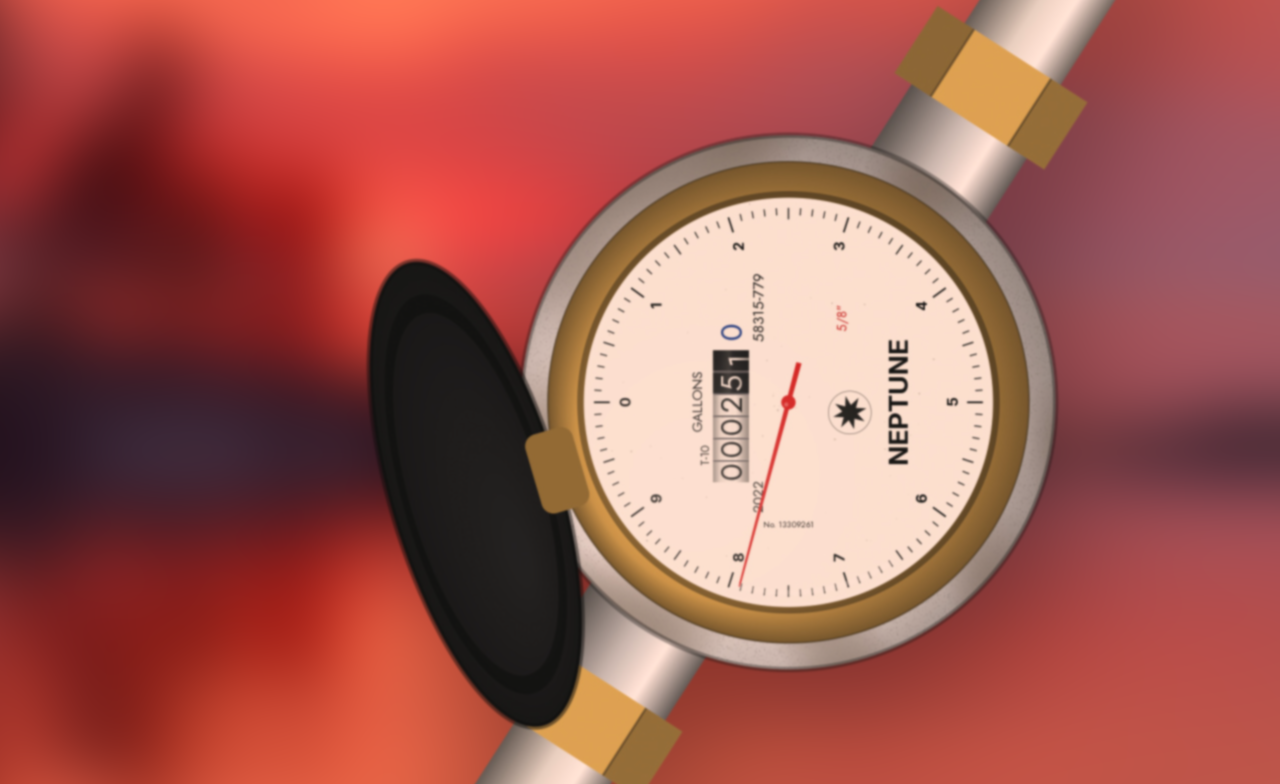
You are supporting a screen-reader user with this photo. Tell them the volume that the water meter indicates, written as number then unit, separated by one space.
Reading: 2507.9 gal
